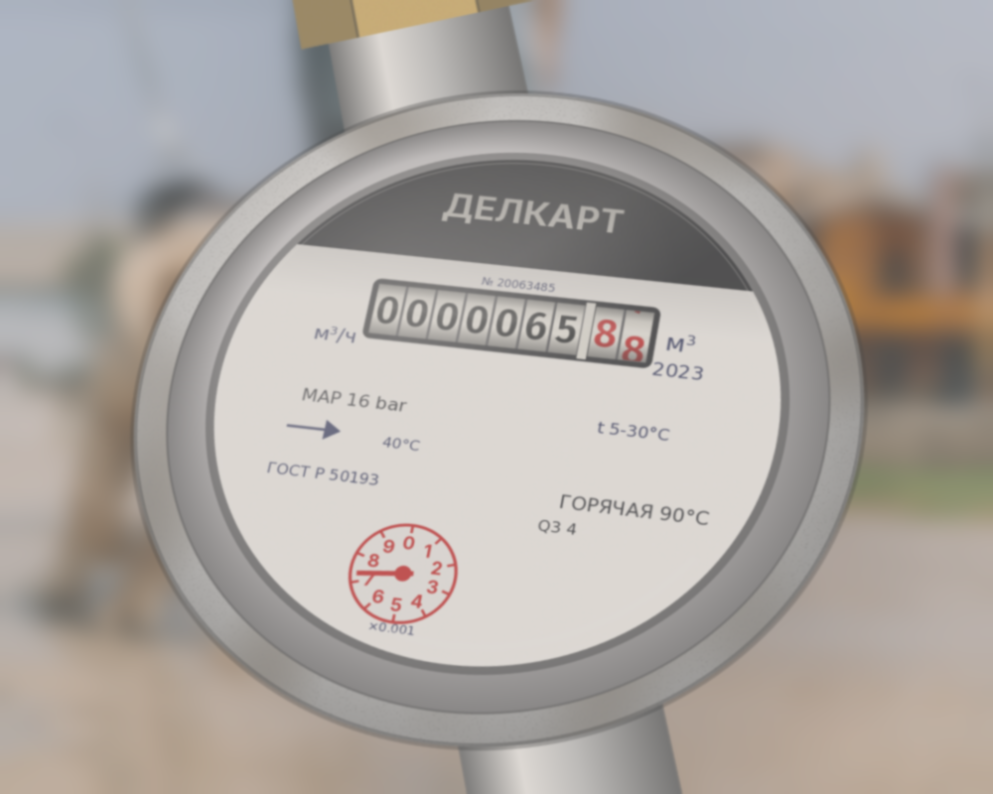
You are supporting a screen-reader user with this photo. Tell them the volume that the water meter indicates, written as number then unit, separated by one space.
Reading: 65.877 m³
